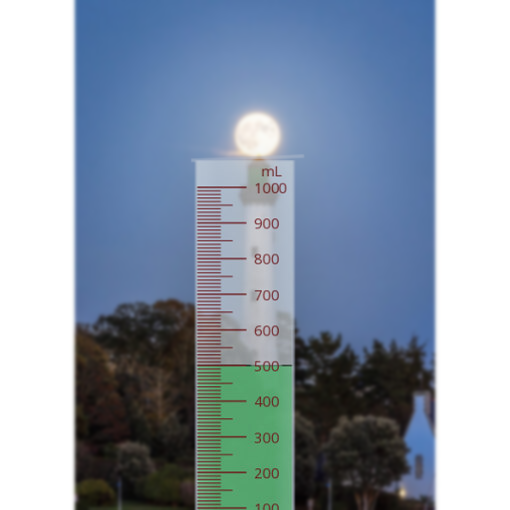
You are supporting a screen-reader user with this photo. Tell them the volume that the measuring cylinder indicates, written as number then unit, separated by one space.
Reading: 500 mL
